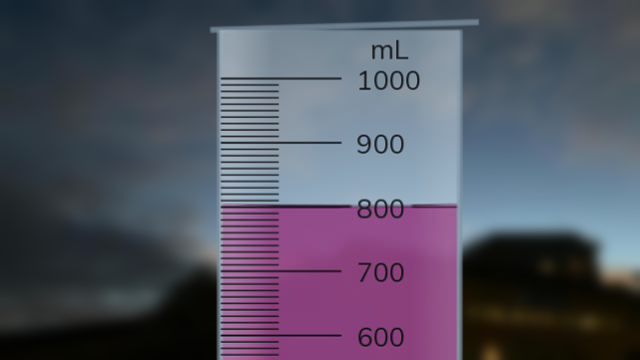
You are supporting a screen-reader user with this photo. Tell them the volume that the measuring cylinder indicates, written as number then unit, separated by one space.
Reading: 800 mL
